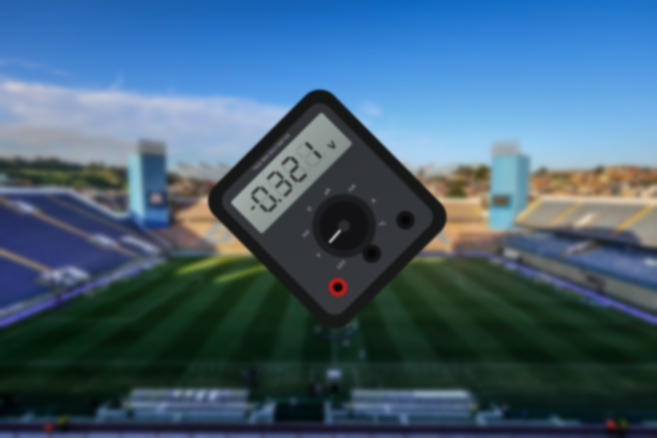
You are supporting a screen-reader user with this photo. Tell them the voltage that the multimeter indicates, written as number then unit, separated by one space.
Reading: -0.321 V
